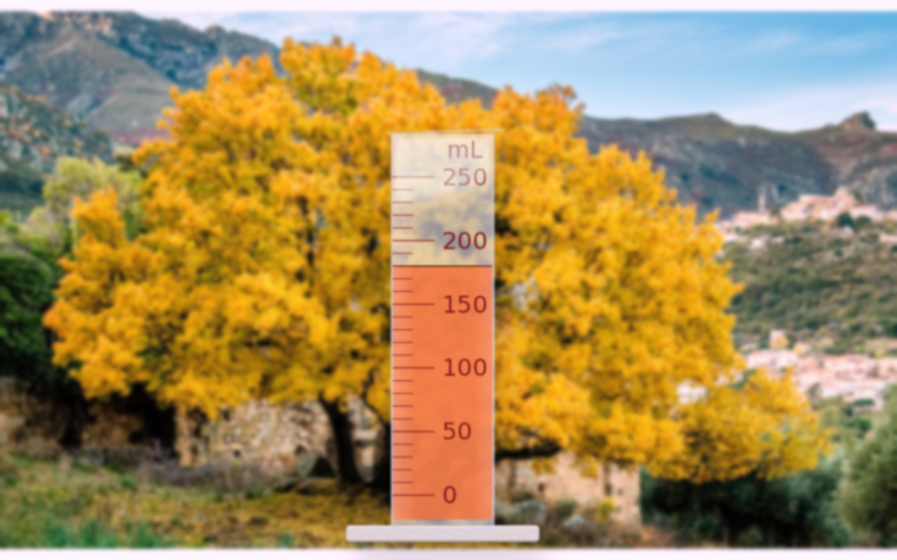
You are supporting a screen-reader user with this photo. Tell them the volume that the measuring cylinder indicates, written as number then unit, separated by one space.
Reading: 180 mL
